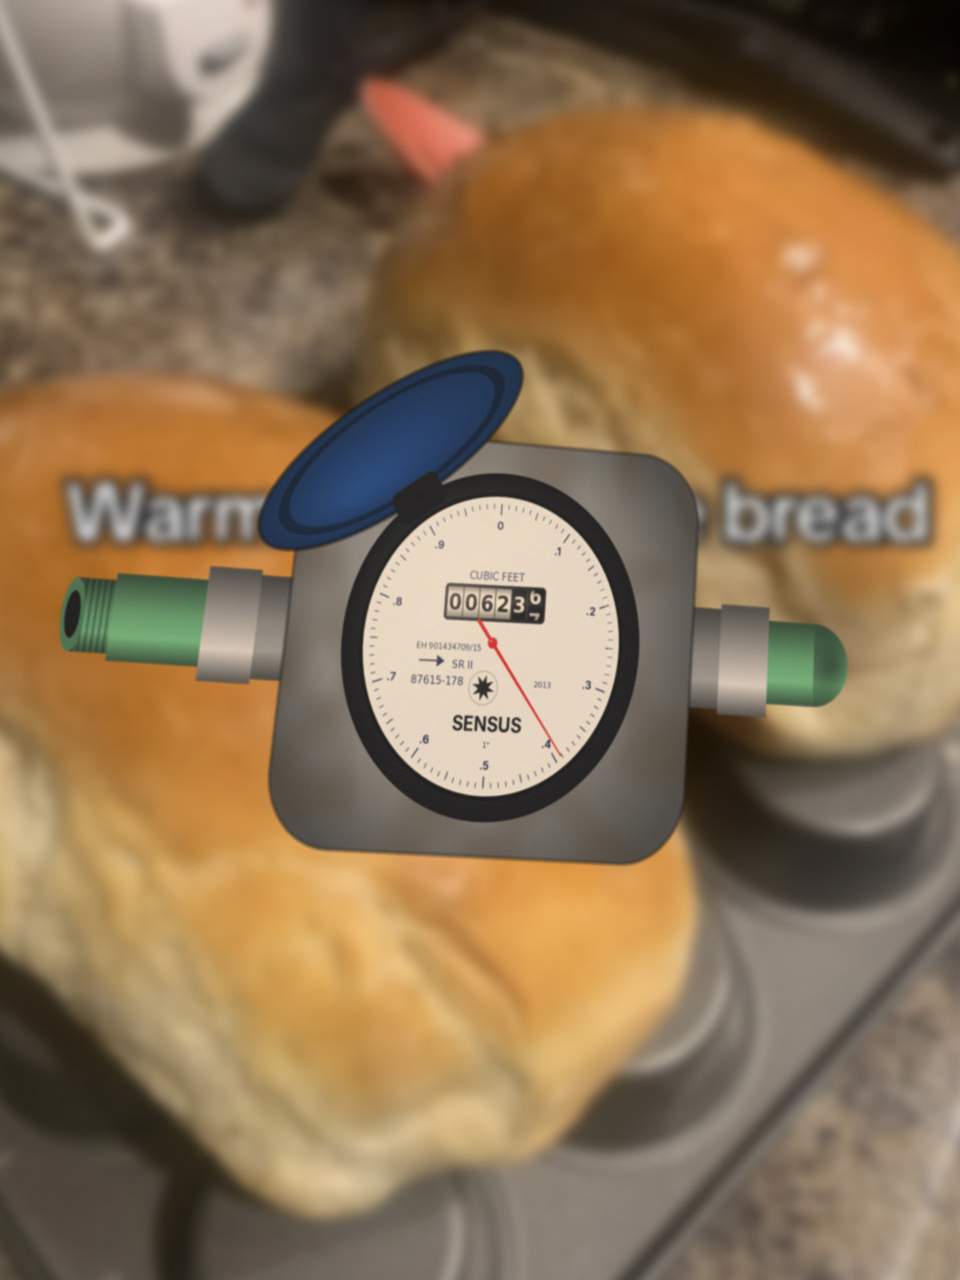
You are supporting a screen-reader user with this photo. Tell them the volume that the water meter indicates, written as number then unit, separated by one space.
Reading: 6236.39 ft³
